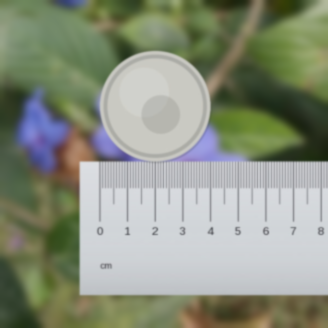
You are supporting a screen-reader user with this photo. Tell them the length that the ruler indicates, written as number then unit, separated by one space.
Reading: 4 cm
